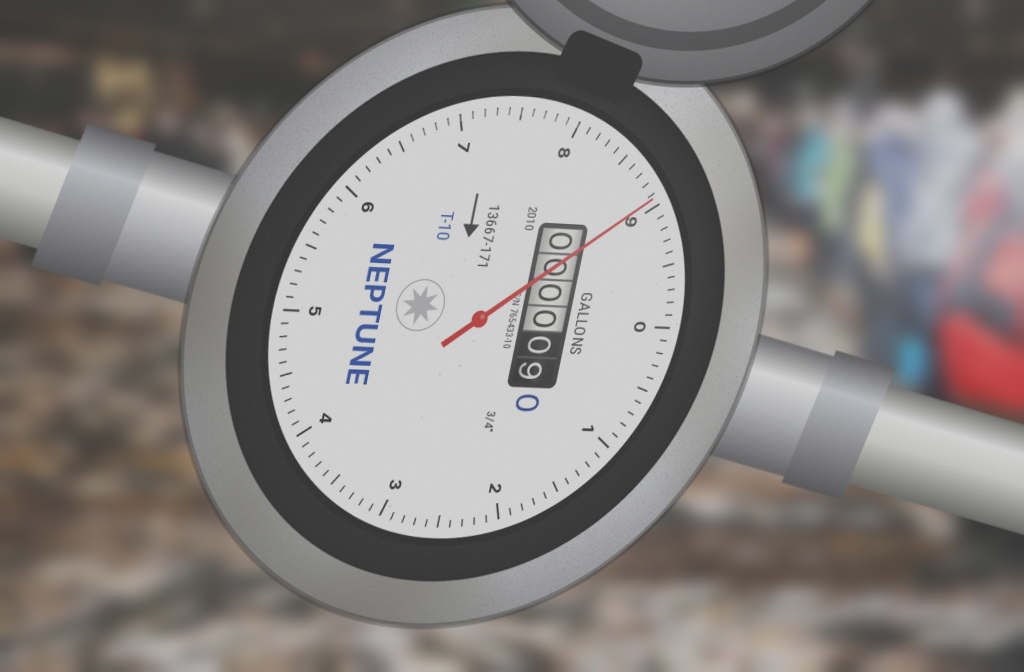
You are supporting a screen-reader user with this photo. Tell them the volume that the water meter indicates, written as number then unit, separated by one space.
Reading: 88.9 gal
